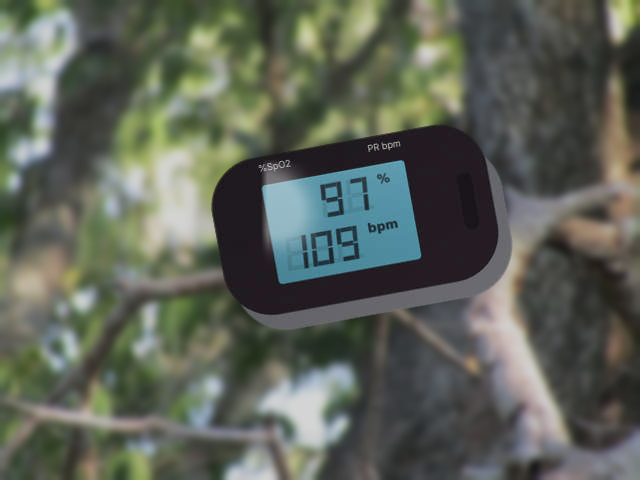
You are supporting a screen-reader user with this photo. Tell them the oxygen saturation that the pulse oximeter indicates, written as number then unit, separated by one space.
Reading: 97 %
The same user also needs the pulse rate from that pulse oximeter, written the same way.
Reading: 109 bpm
